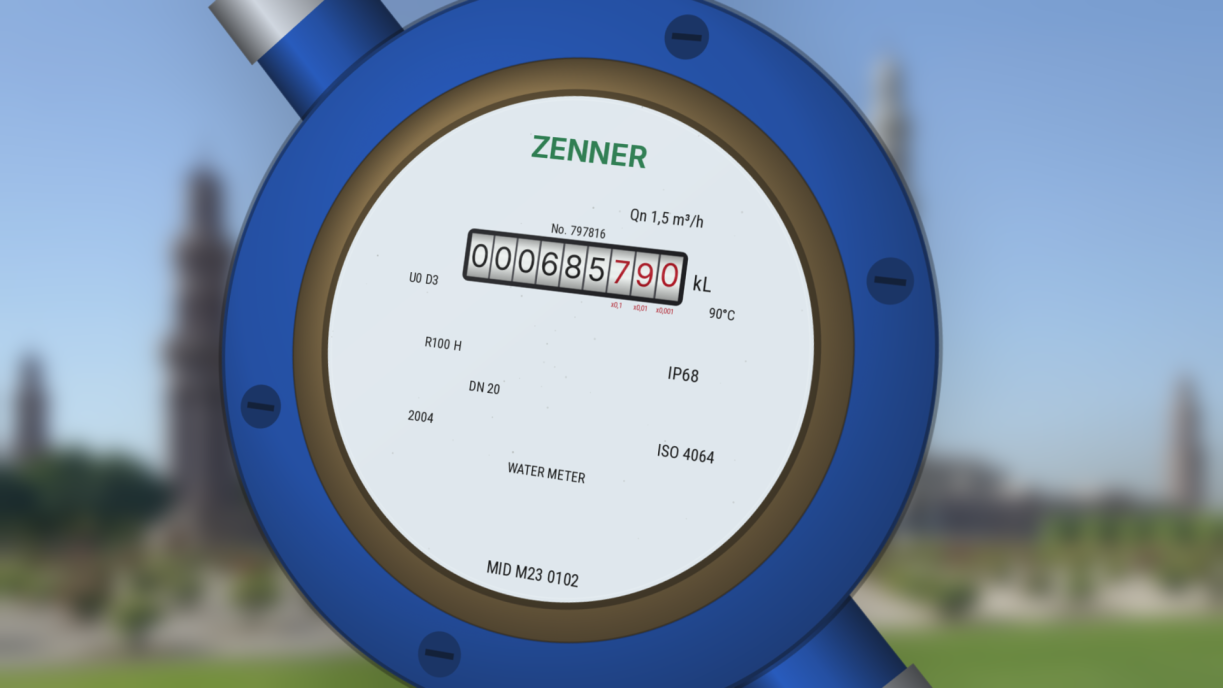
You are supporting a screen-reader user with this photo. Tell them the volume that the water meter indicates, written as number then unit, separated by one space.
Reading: 685.790 kL
